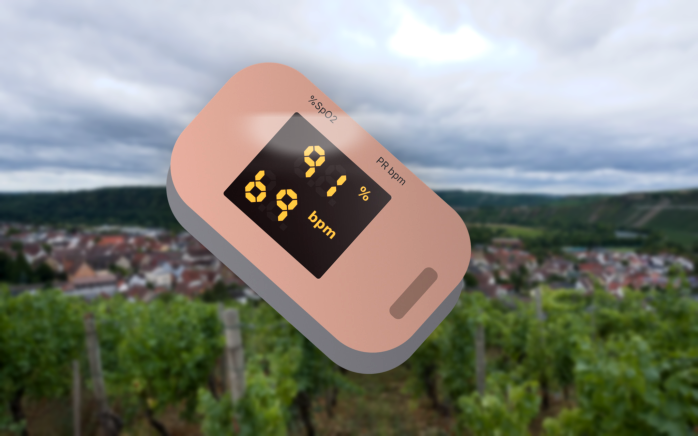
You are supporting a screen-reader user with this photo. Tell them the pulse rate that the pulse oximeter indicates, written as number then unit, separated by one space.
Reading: 69 bpm
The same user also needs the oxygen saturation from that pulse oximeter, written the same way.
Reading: 91 %
